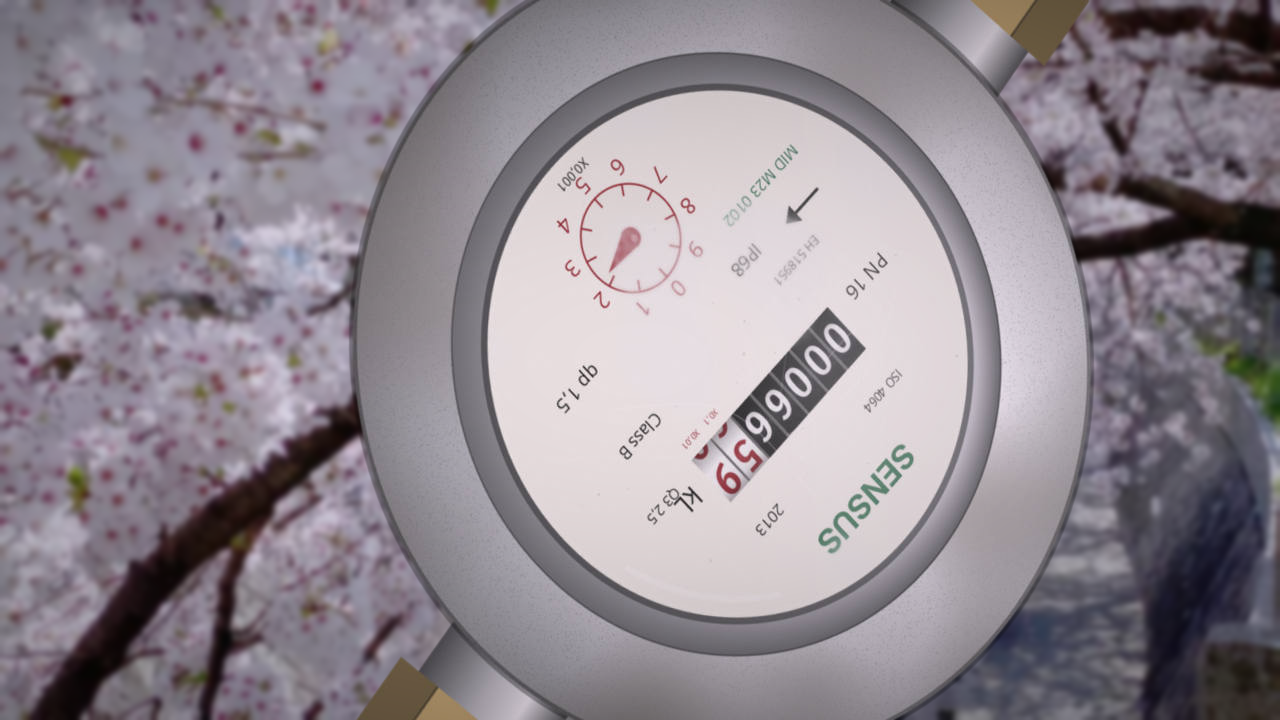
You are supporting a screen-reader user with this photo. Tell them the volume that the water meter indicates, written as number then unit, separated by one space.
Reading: 66.592 kL
